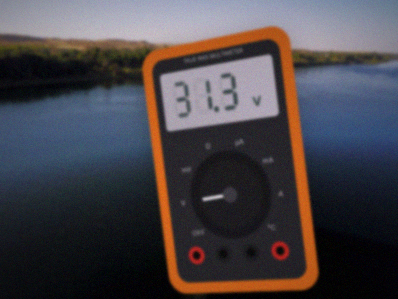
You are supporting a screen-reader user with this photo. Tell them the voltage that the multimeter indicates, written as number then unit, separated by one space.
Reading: 31.3 V
